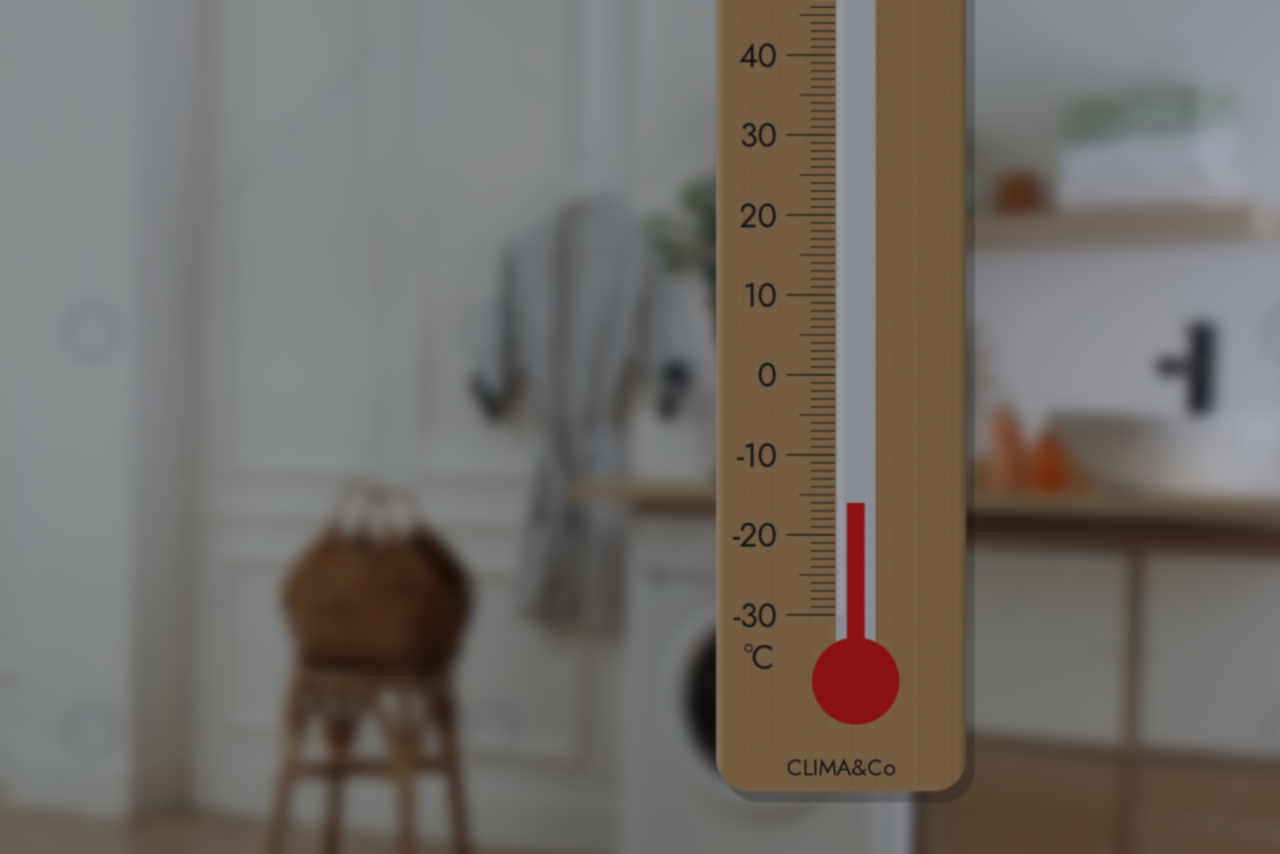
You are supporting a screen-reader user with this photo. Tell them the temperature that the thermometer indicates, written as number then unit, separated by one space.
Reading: -16 °C
